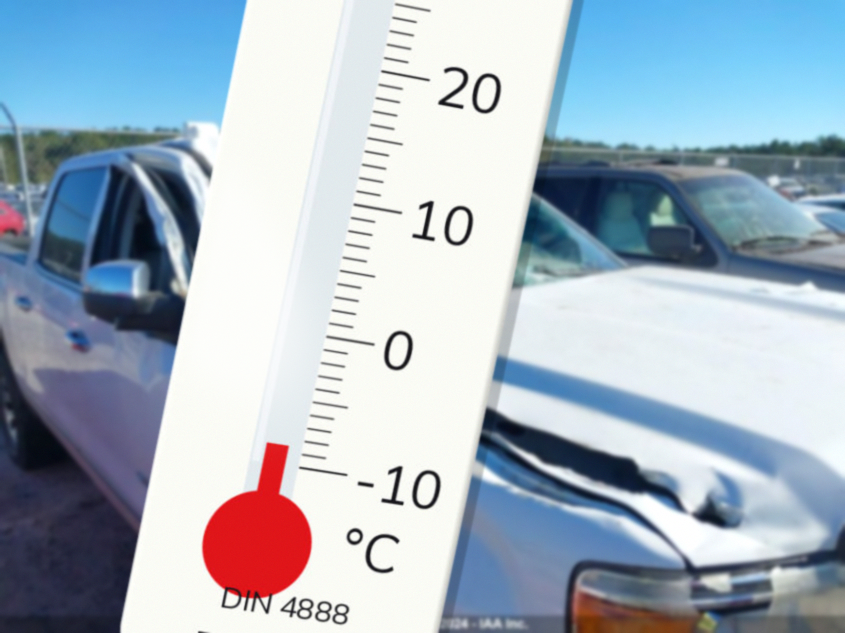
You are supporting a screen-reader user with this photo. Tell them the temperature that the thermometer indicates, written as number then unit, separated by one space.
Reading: -8.5 °C
